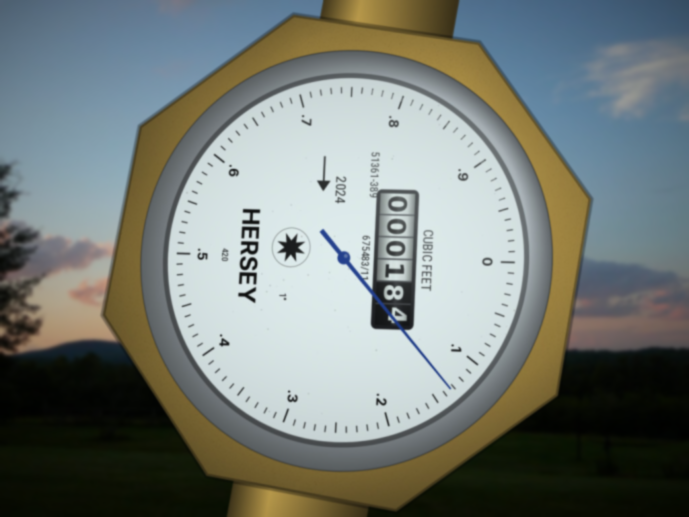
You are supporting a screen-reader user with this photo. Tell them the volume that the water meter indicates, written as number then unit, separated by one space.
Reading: 184.13 ft³
